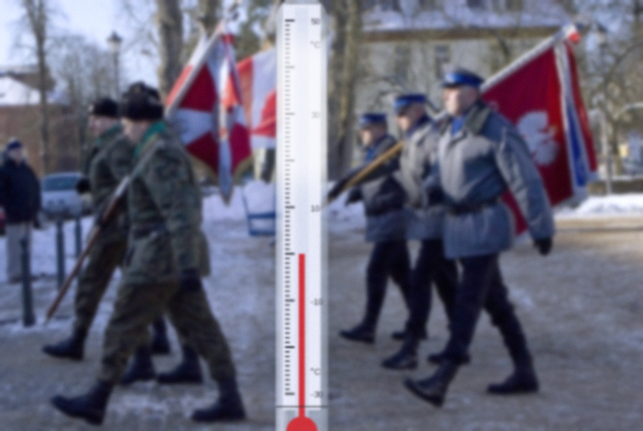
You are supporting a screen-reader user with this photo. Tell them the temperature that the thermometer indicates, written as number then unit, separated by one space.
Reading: 0 °C
